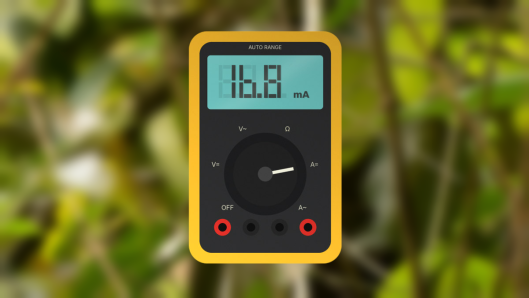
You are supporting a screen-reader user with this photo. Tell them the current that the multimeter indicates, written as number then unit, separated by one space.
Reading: 16.8 mA
